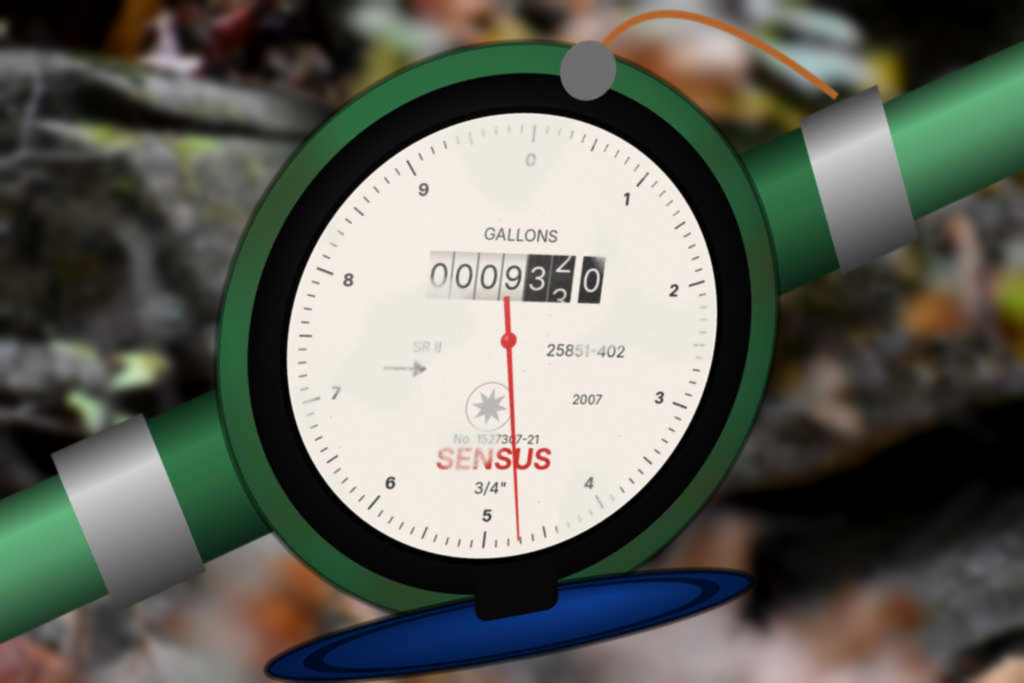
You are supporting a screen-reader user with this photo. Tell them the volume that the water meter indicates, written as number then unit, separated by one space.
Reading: 9324.7 gal
